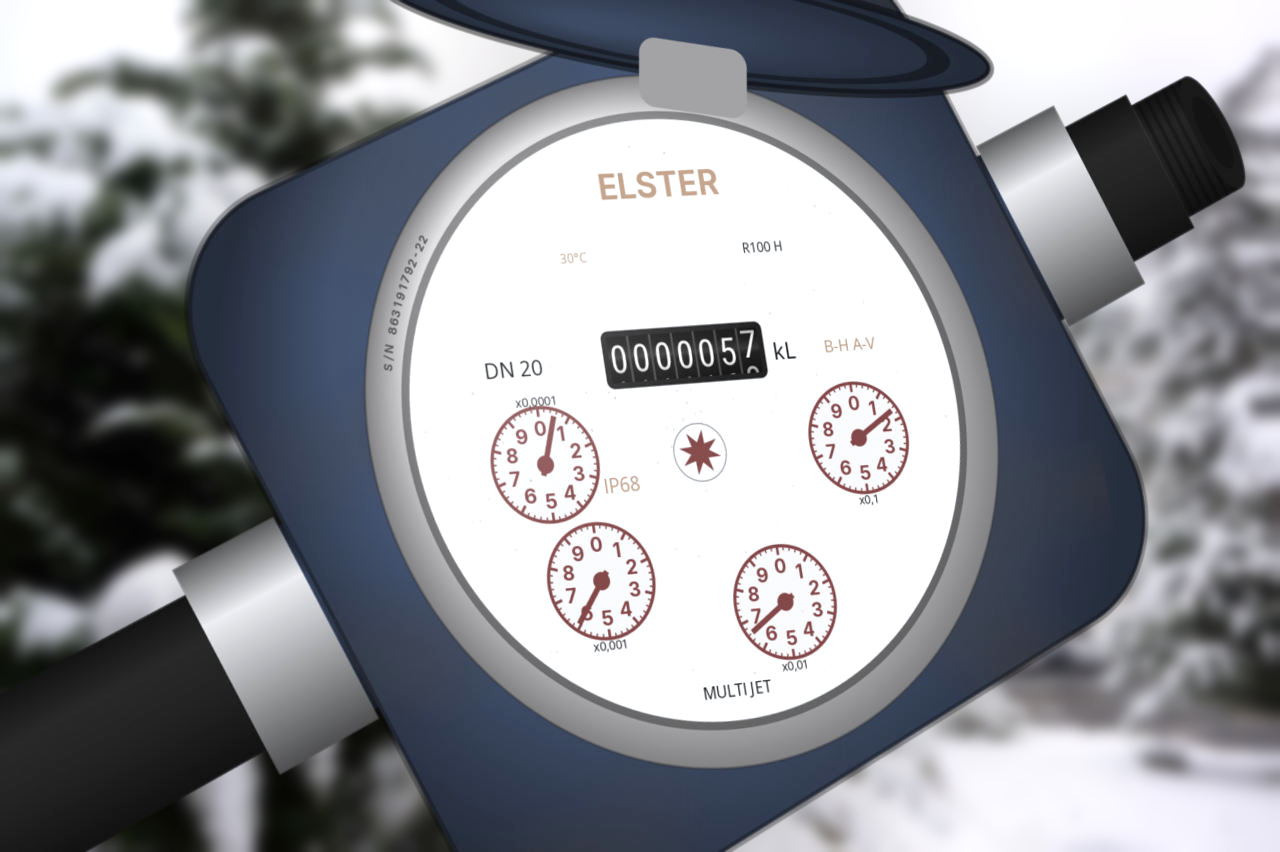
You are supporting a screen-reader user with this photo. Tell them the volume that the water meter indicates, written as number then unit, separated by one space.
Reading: 57.1660 kL
